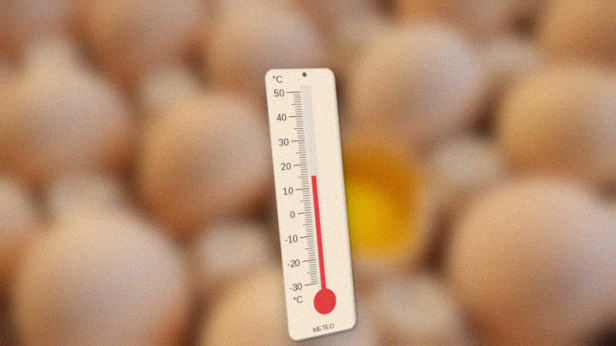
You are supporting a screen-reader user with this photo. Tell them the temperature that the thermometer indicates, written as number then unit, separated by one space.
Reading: 15 °C
